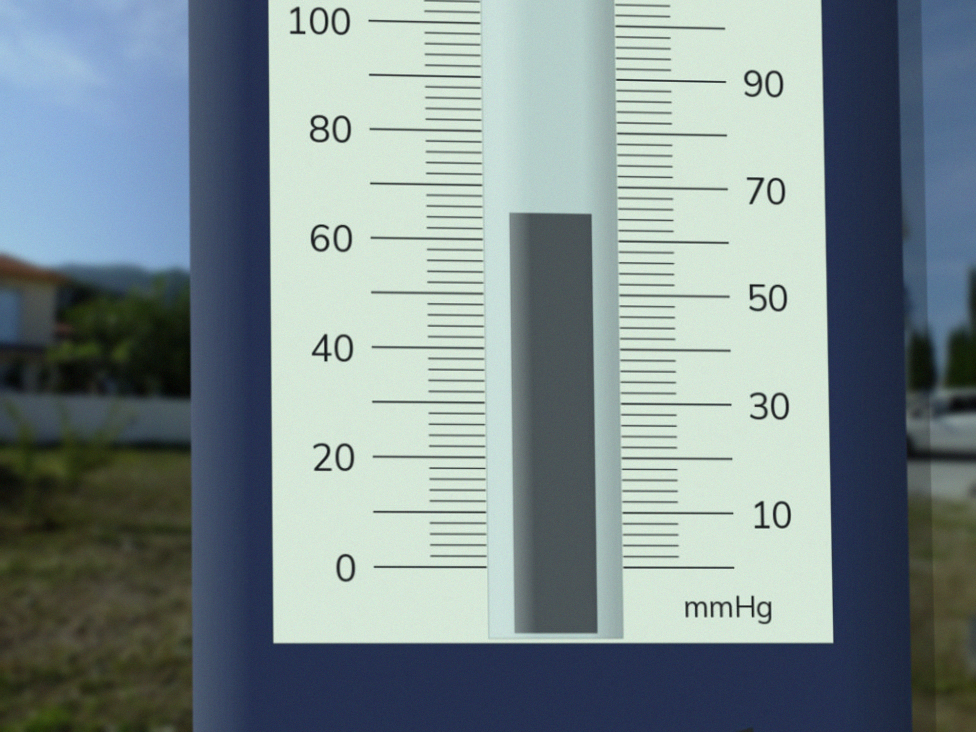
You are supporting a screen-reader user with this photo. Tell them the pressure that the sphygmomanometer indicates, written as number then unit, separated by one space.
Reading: 65 mmHg
